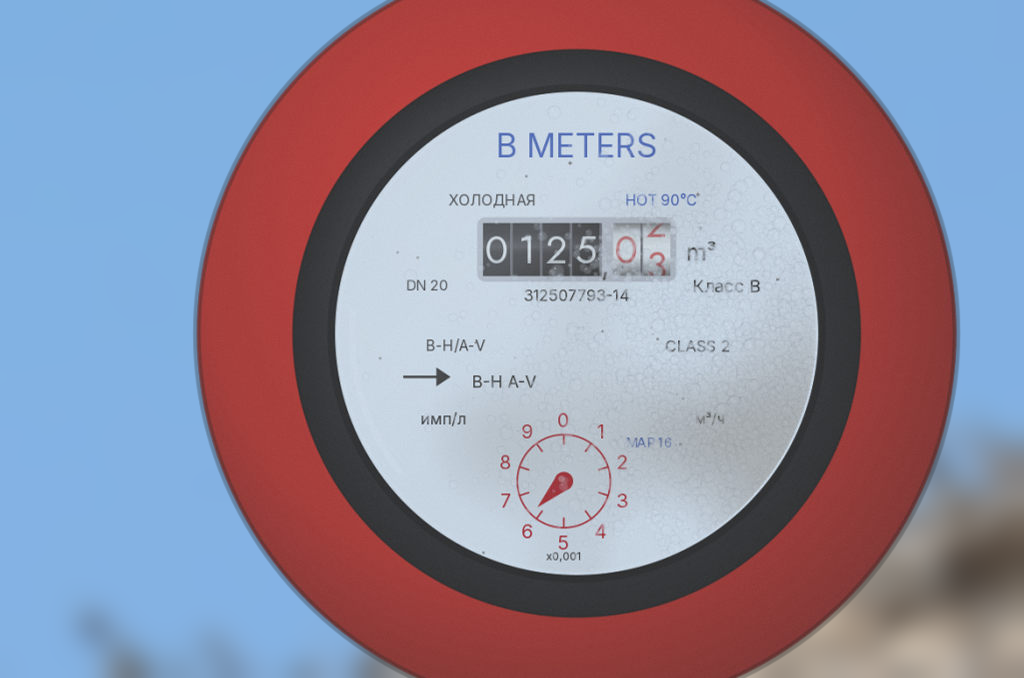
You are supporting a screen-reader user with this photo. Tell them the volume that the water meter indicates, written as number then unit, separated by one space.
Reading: 125.026 m³
